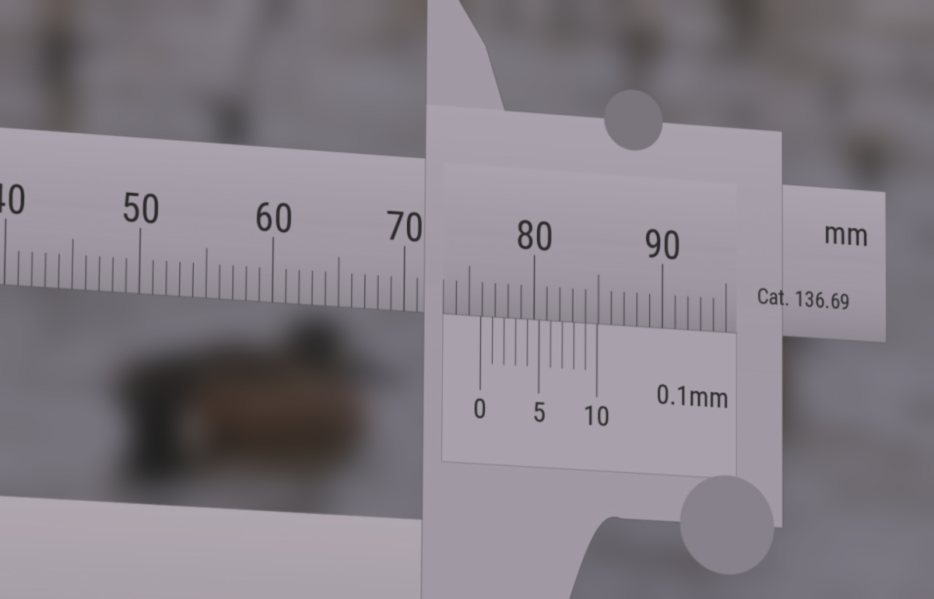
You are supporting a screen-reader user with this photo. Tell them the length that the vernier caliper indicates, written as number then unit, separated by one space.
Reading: 75.9 mm
